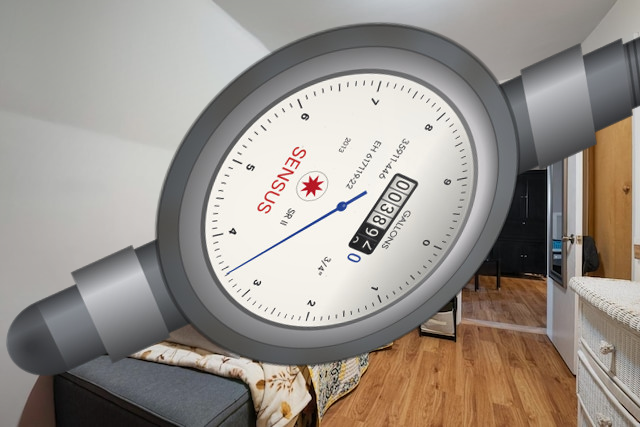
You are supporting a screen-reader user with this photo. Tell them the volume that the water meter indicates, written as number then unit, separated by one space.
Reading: 38923.4 gal
